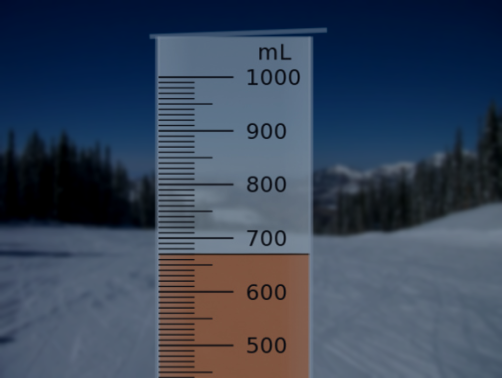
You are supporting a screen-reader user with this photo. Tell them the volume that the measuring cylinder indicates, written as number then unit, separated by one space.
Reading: 670 mL
